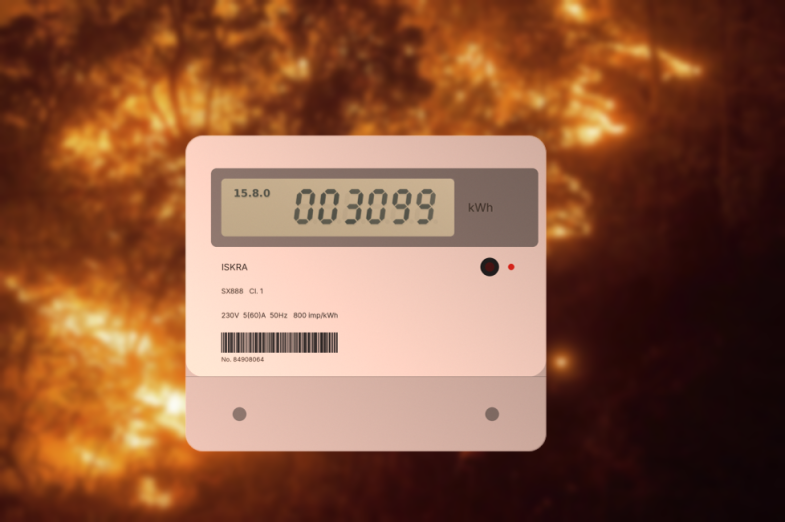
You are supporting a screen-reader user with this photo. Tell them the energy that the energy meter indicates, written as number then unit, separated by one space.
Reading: 3099 kWh
